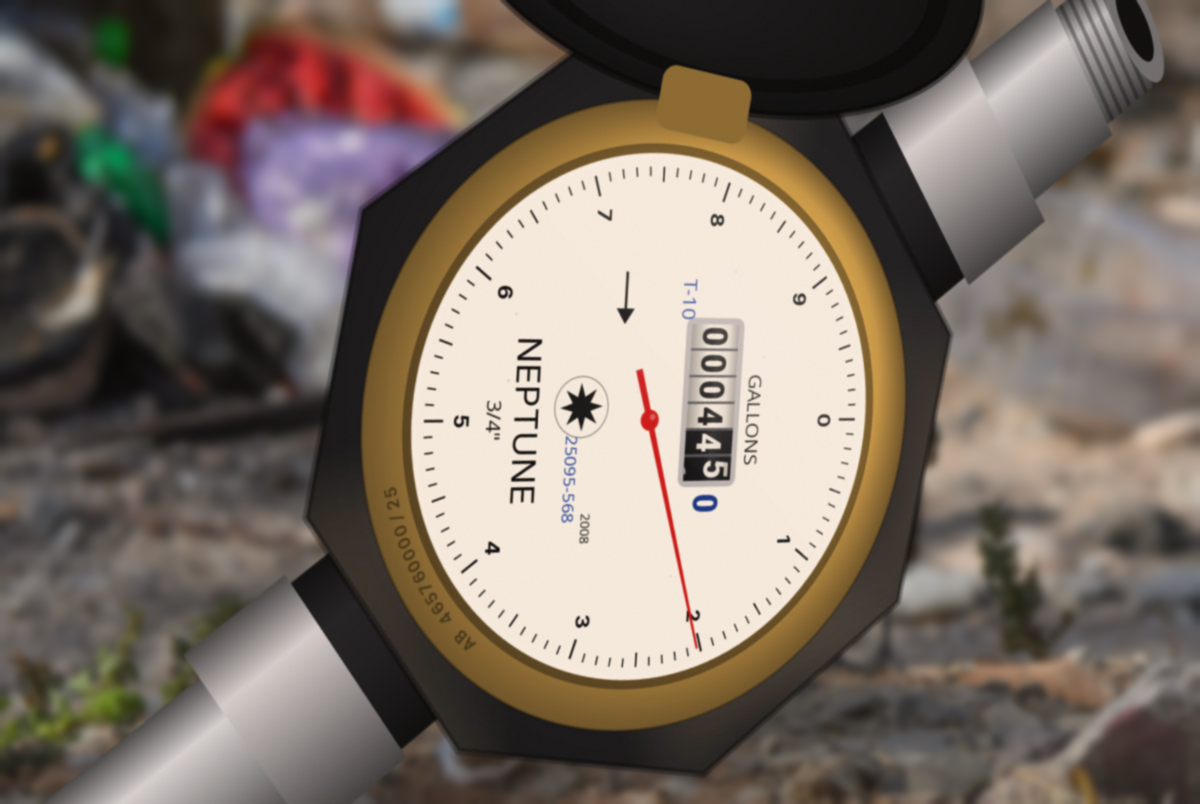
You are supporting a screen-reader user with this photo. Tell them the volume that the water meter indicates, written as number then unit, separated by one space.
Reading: 4452.0 gal
